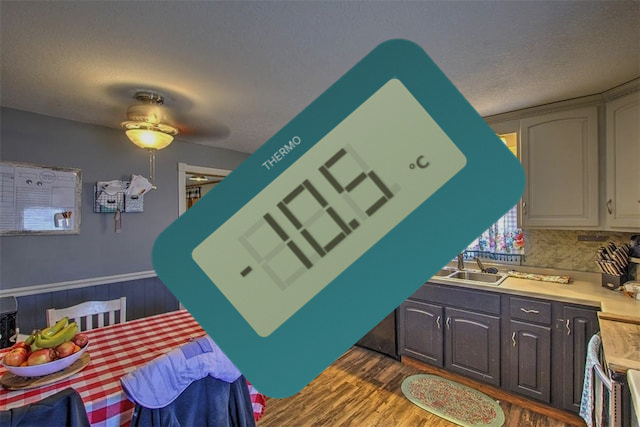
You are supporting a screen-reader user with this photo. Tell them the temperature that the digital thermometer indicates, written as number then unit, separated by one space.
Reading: -10.5 °C
